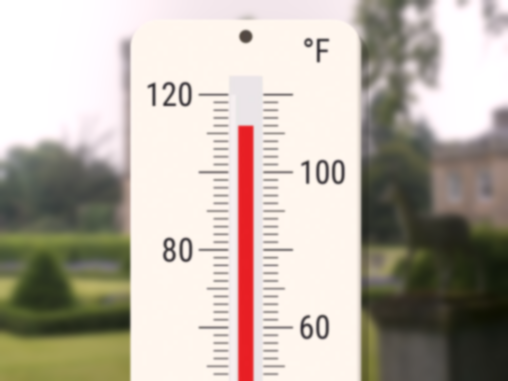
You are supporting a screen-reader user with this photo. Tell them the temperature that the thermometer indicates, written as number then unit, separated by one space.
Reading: 112 °F
